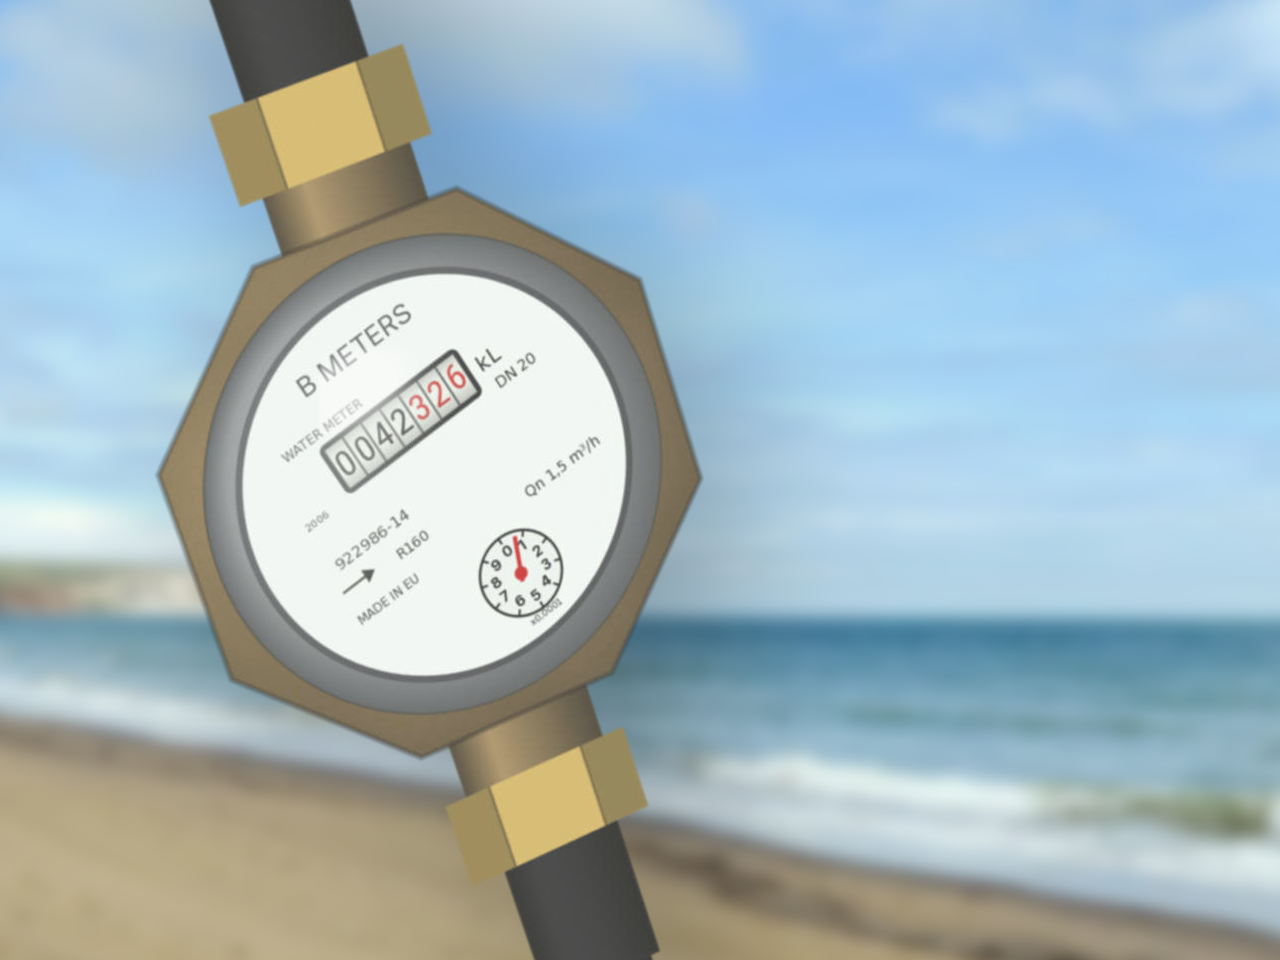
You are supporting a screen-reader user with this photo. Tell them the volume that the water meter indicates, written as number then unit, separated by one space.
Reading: 42.3260 kL
